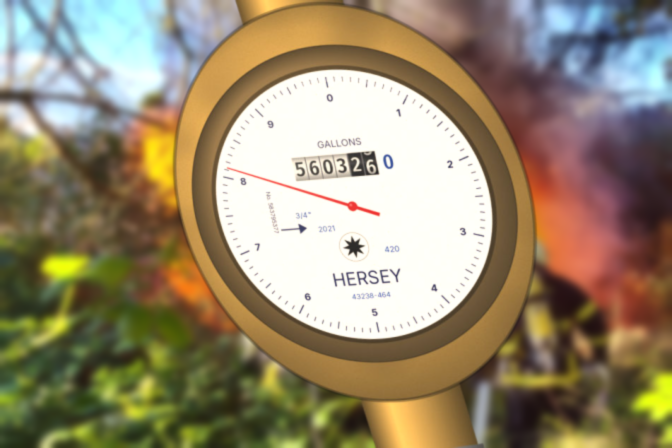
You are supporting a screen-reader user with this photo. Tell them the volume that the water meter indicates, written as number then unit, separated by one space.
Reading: 5603258.1 gal
